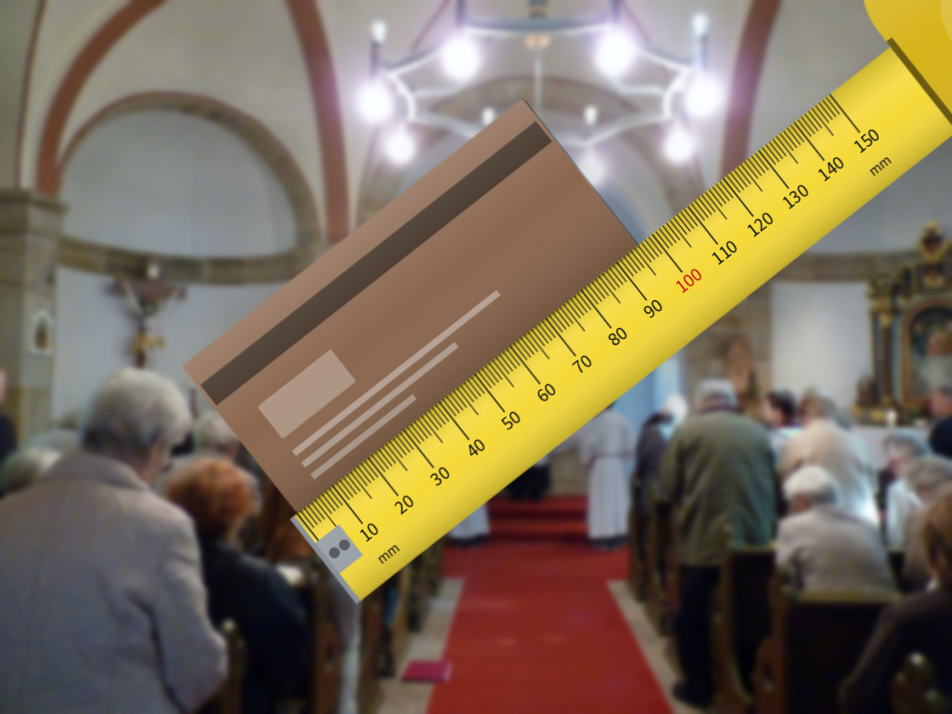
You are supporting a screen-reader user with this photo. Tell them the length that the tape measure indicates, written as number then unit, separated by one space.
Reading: 96 mm
